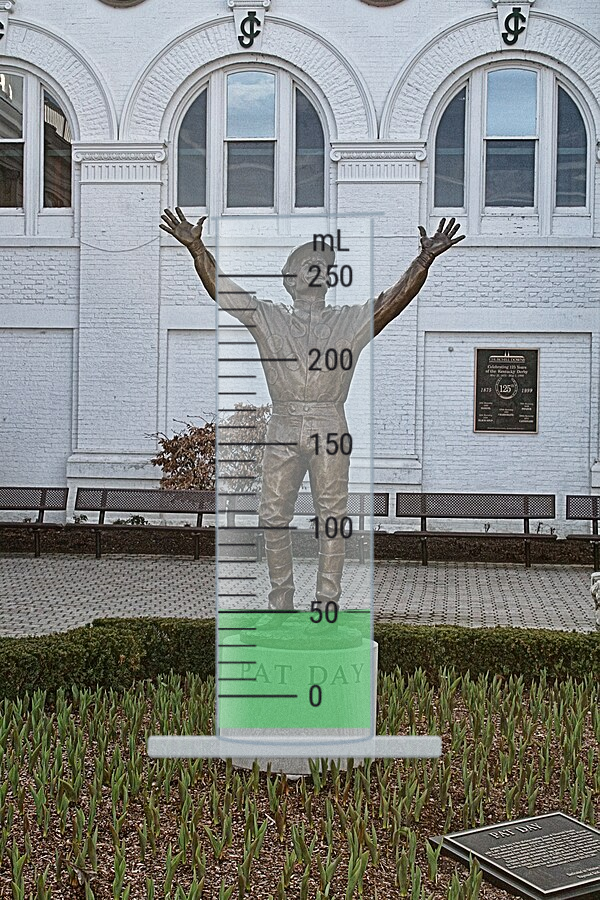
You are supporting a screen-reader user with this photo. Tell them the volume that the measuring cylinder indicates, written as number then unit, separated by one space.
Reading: 50 mL
